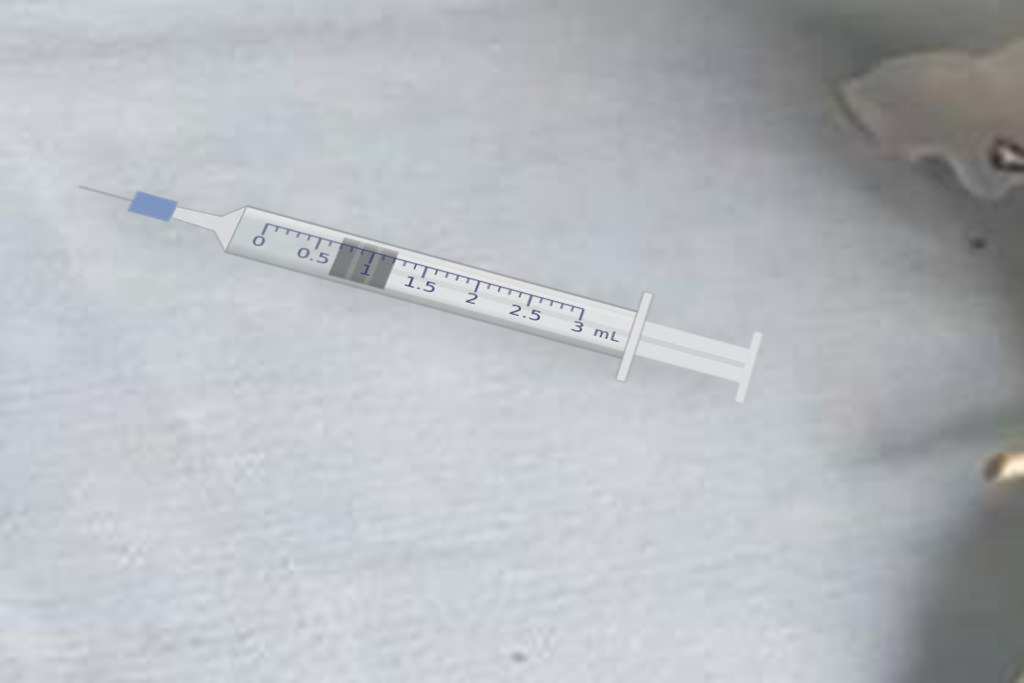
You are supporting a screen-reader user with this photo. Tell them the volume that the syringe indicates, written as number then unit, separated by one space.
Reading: 0.7 mL
